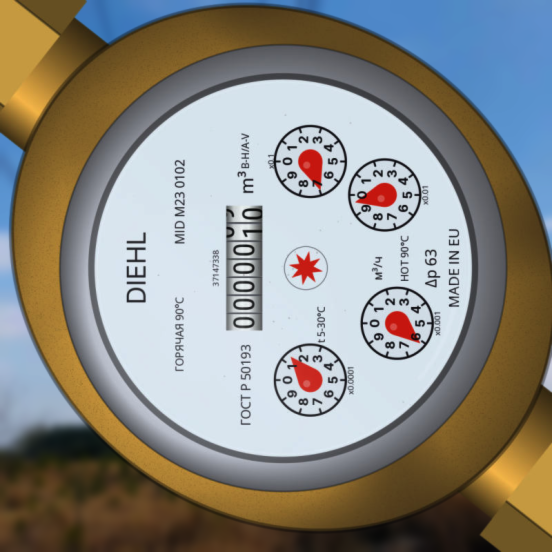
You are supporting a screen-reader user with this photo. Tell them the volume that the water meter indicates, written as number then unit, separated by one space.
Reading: 9.6961 m³
